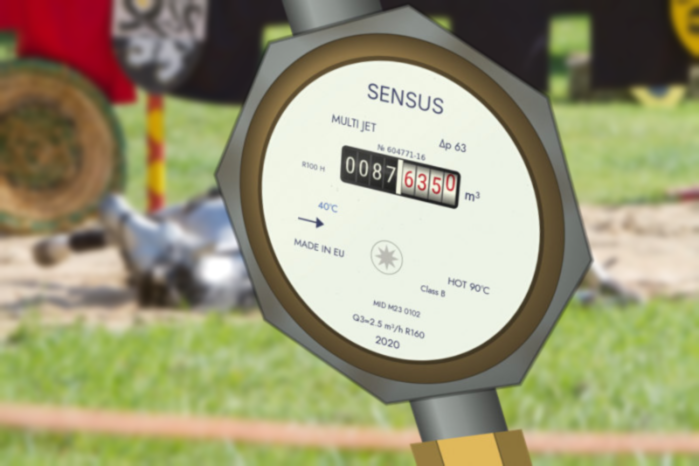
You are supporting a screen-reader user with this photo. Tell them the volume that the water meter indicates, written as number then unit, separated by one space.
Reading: 87.6350 m³
